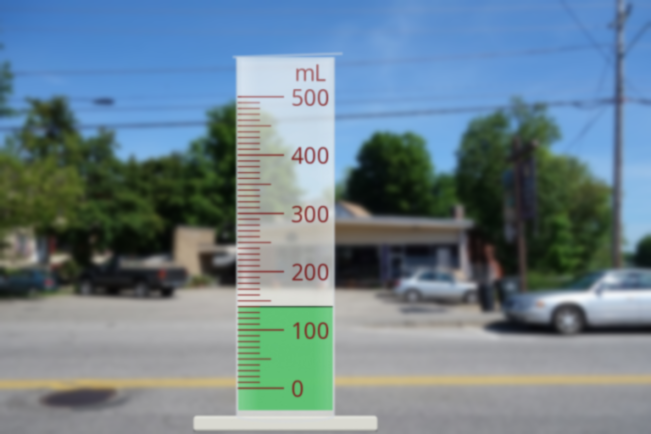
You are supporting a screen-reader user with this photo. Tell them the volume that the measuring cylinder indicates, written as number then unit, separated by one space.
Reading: 140 mL
